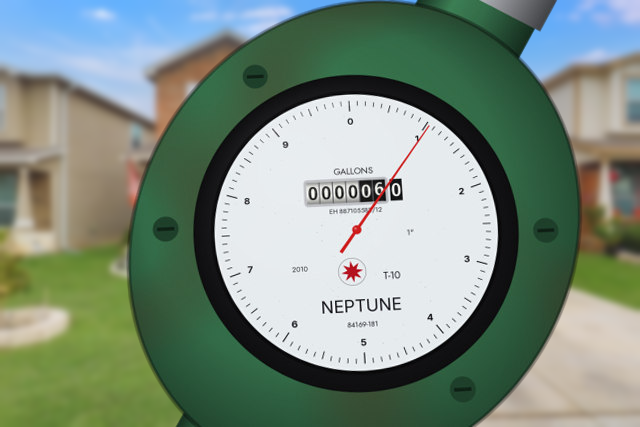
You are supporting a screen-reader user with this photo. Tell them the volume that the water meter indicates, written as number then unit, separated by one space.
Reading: 61.0 gal
